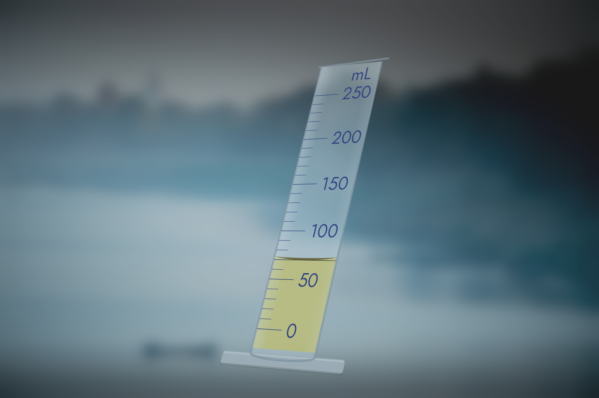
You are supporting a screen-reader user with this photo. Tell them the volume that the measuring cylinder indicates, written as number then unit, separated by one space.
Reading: 70 mL
